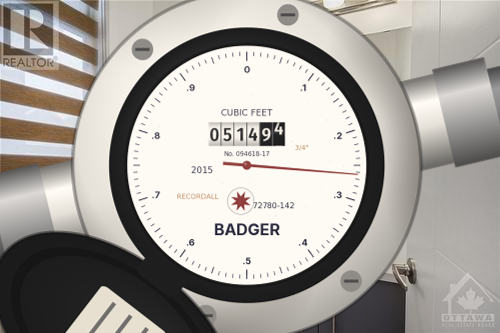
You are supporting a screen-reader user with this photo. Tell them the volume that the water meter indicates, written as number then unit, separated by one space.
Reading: 51494.26 ft³
